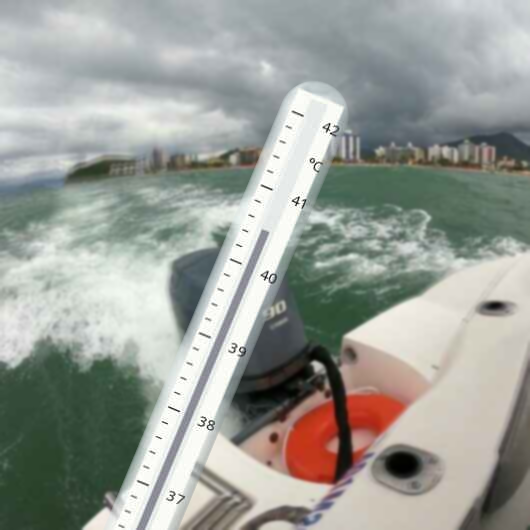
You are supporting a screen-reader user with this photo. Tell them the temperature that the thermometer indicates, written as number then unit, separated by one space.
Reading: 40.5 °C
